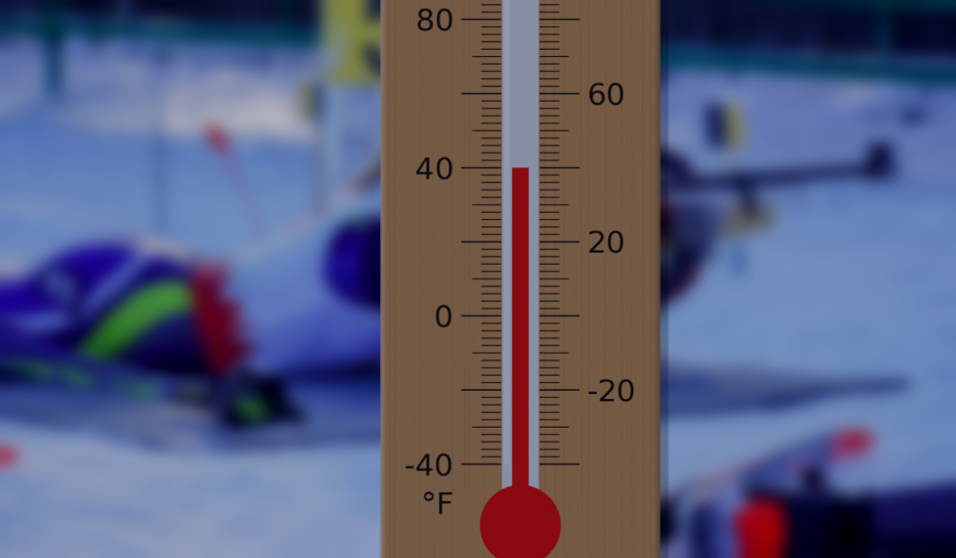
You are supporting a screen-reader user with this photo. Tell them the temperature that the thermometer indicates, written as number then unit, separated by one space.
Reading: 40 °F
